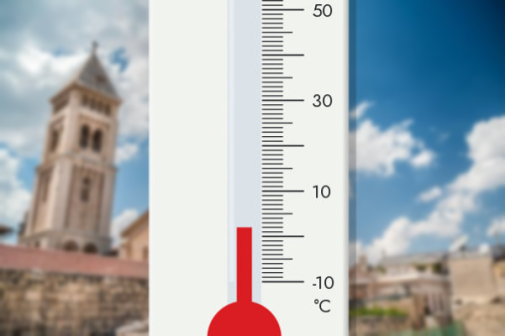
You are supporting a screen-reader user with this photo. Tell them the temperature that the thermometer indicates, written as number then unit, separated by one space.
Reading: 2 °C
